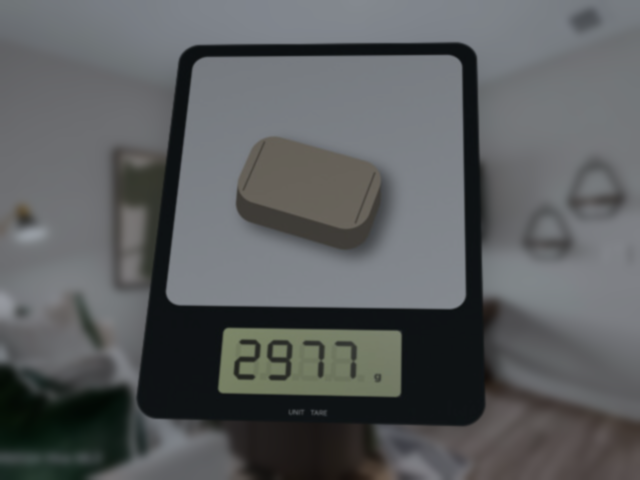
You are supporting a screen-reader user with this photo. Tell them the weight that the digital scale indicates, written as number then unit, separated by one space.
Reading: 2977 g
